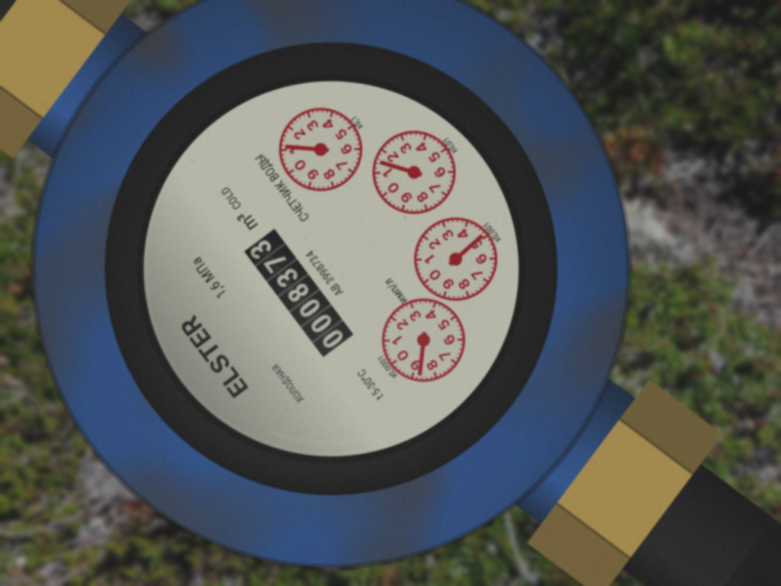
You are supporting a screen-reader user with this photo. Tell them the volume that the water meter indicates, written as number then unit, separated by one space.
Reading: 8373.1148 m³
